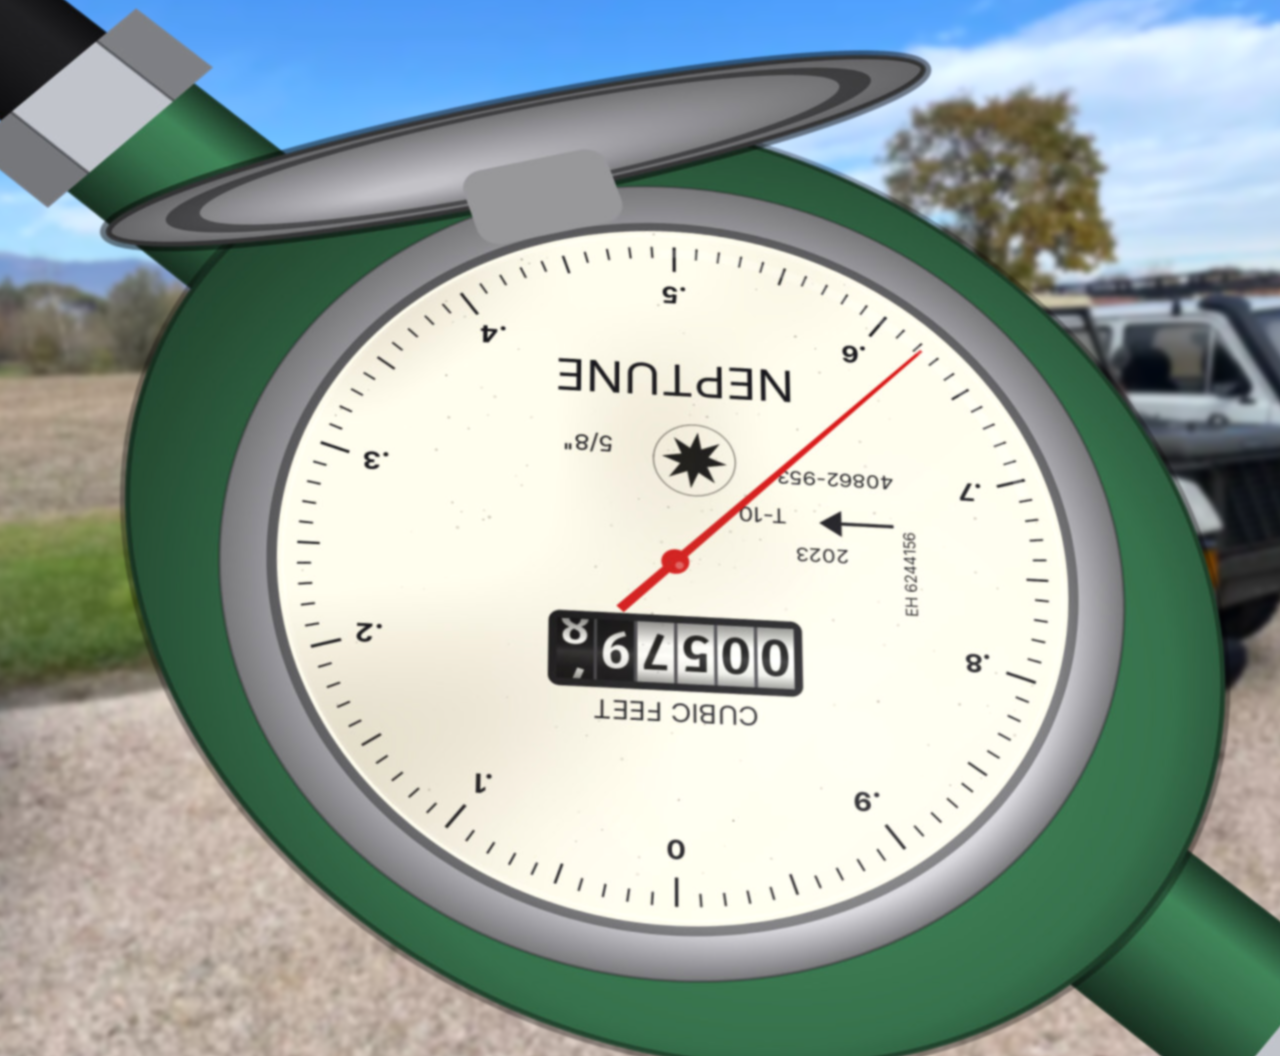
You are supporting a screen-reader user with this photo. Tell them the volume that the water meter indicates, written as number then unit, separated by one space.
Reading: 5797.62 ft³
